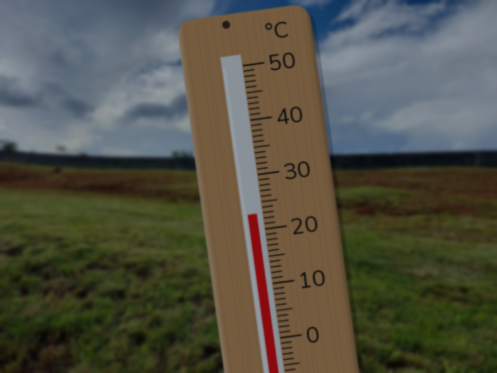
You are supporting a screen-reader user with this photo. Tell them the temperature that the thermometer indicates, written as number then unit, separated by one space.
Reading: 23 °C
